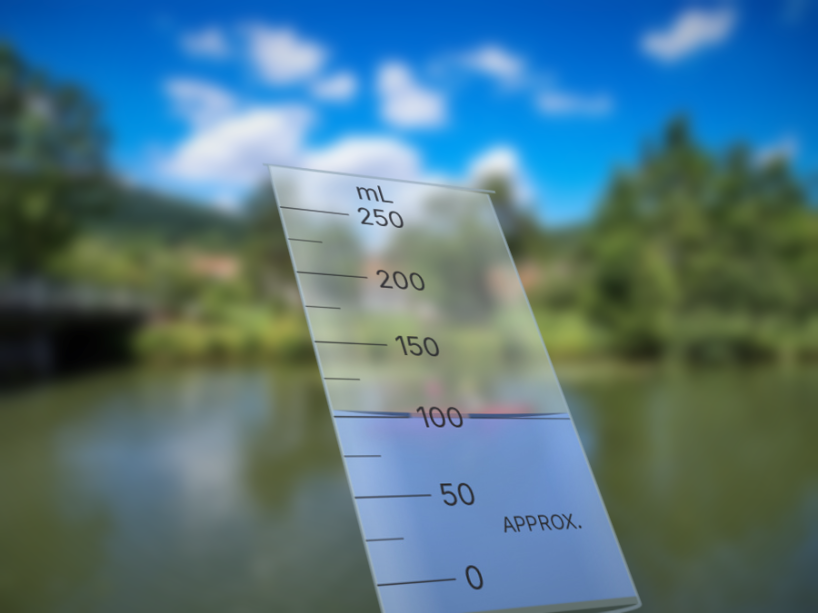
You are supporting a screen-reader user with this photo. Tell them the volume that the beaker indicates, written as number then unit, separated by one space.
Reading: 100 mL
